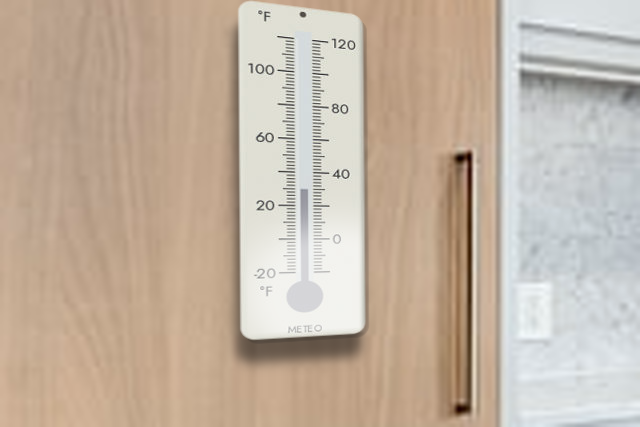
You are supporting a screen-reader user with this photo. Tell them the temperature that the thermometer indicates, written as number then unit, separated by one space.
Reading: 30 °F
